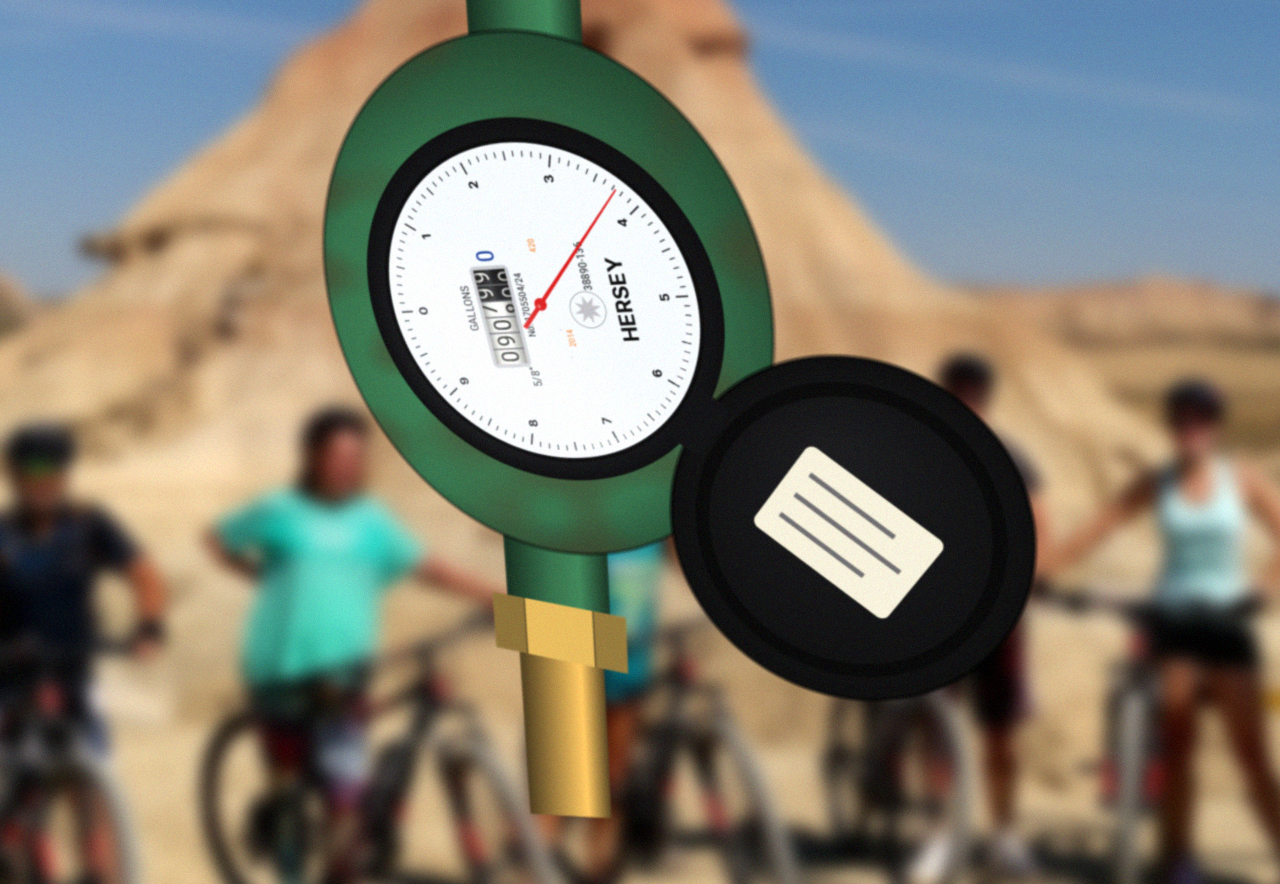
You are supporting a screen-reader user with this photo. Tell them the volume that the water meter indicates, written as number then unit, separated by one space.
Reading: 907993.7 gal
